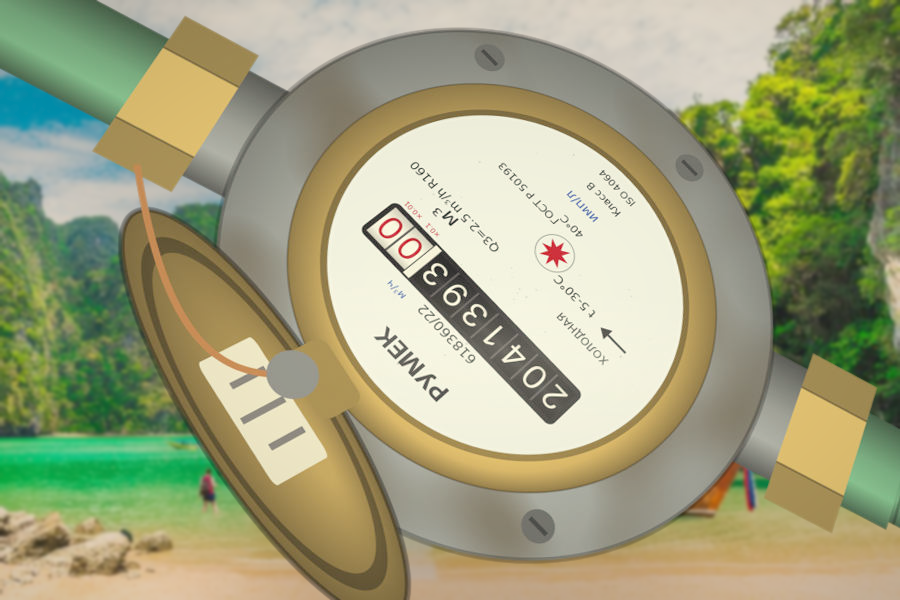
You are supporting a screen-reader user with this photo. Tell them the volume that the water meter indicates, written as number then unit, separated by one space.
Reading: 2041393.00 m³
